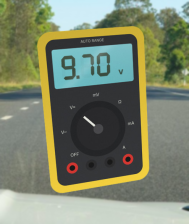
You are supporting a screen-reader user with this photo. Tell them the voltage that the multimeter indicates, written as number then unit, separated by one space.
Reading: 9.70 V
